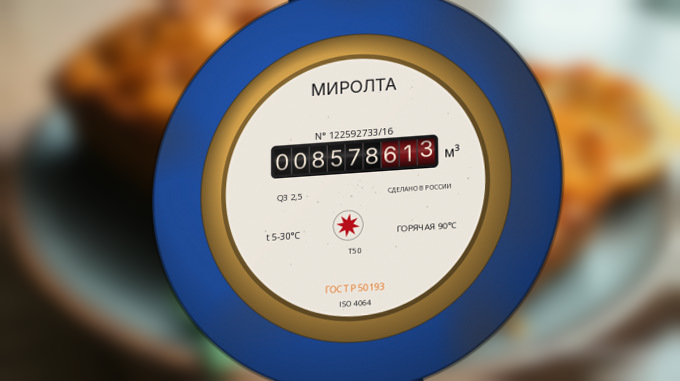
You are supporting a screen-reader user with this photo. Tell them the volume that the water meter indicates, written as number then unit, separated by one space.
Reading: 8578.613 m³
